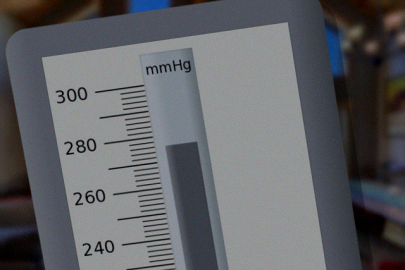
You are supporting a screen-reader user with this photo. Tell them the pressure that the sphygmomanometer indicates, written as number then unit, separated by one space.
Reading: 276 mmHg
